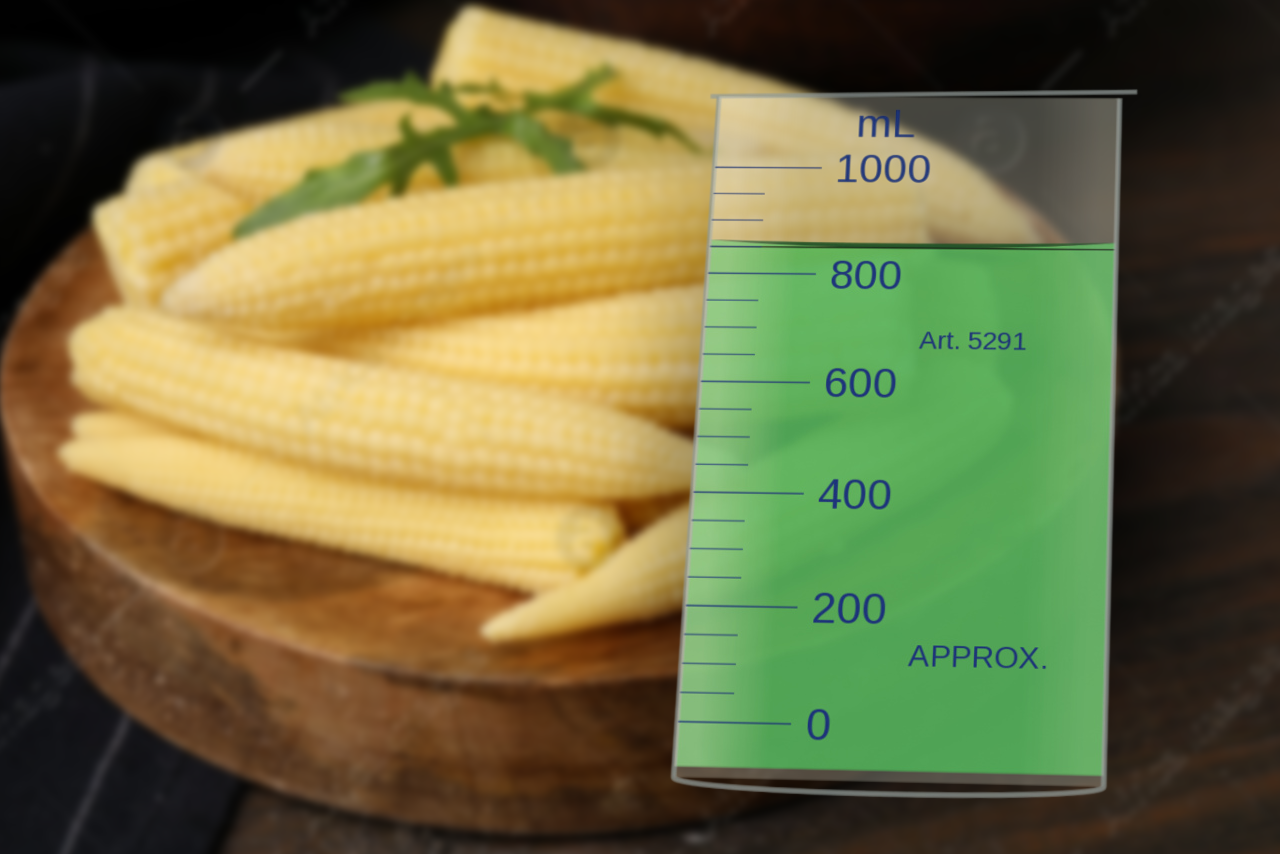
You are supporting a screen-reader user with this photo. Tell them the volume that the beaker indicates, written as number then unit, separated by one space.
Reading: 850 mL
